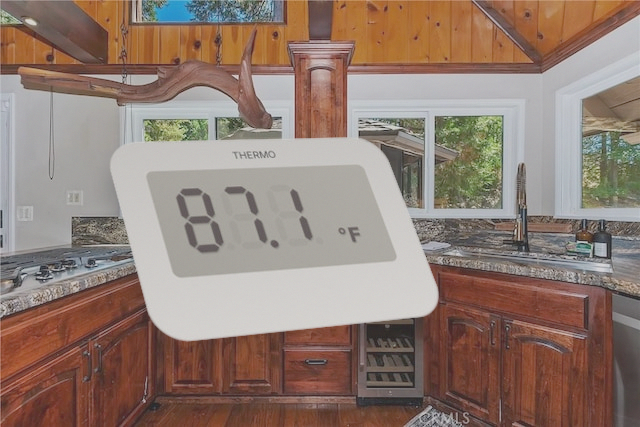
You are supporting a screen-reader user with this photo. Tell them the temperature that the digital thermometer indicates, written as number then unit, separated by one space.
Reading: 87.1 °F
